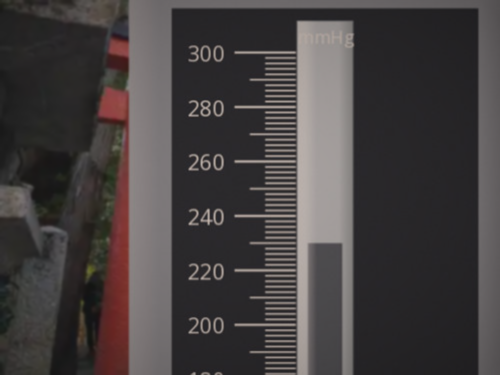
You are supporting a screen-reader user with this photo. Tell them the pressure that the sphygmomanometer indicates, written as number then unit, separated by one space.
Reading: 230 mmHg
